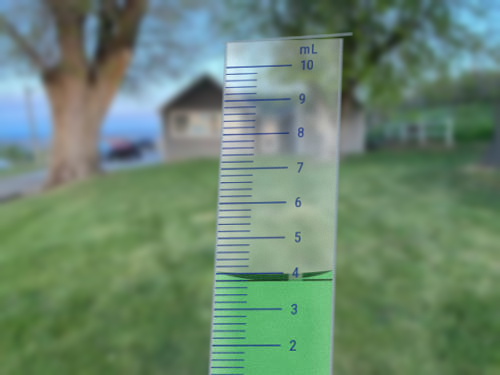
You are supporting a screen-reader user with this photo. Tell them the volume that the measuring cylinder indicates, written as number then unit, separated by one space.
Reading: 3.8 mL
